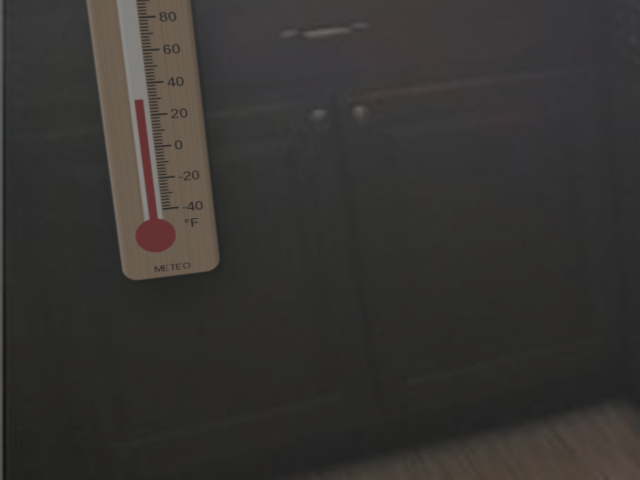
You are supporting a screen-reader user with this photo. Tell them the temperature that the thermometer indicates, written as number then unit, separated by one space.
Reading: 30 °F
